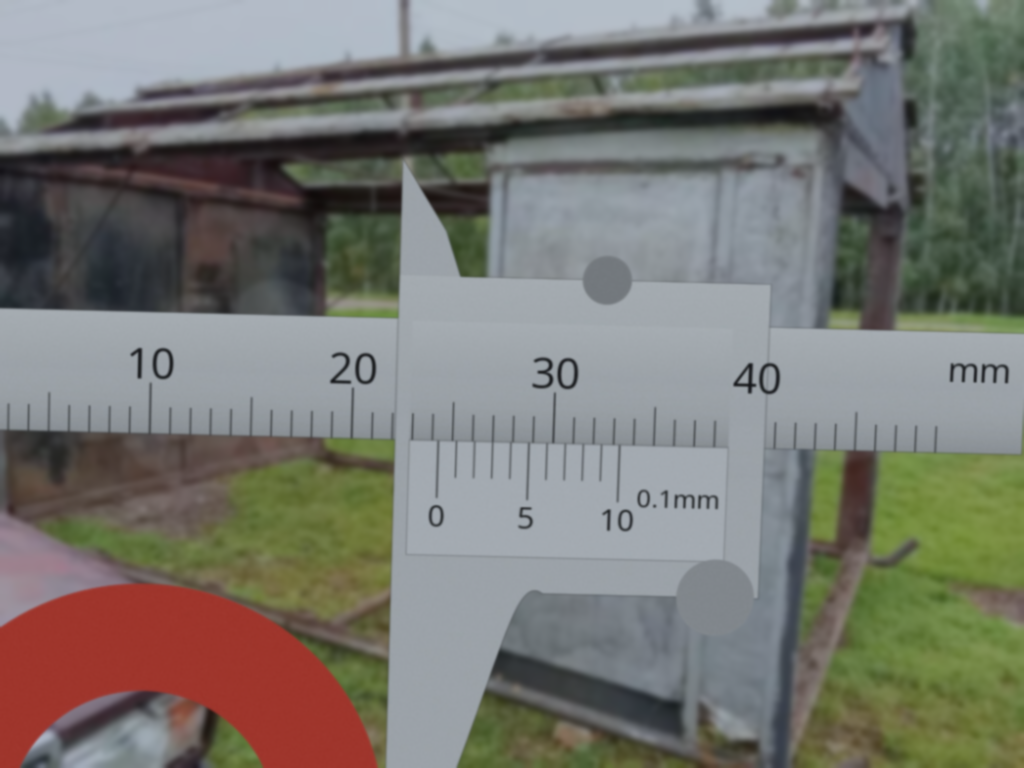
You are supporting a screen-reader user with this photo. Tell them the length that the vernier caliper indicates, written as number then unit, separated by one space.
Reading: 24.3 mm
